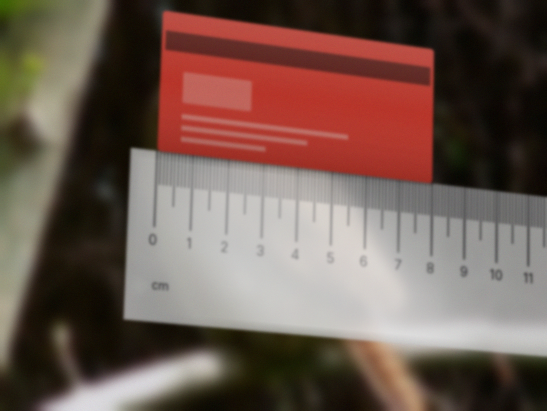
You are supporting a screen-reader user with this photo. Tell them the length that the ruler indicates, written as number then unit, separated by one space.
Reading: 8 cm
